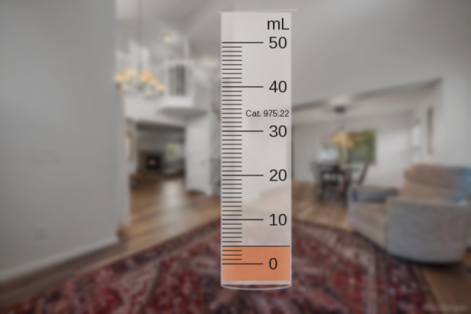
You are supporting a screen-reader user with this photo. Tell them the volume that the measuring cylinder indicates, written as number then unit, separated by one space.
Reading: 4 mL
